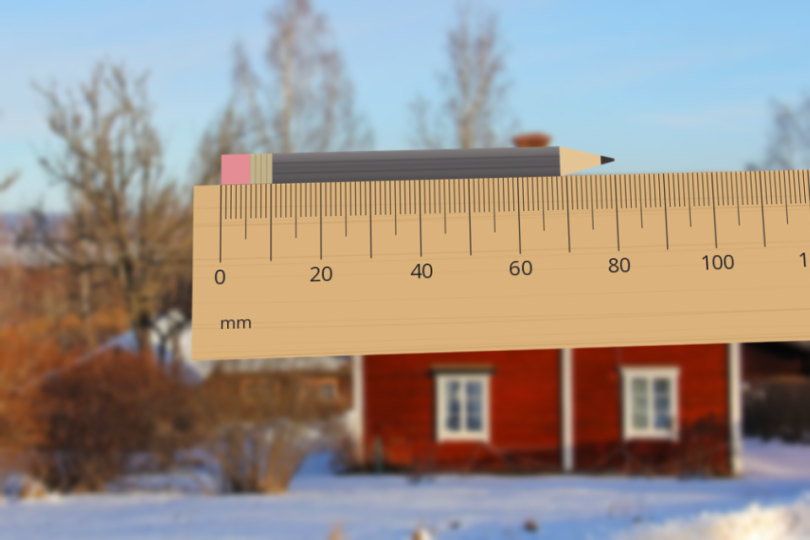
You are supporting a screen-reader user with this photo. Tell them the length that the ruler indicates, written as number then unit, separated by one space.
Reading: 80 mm
